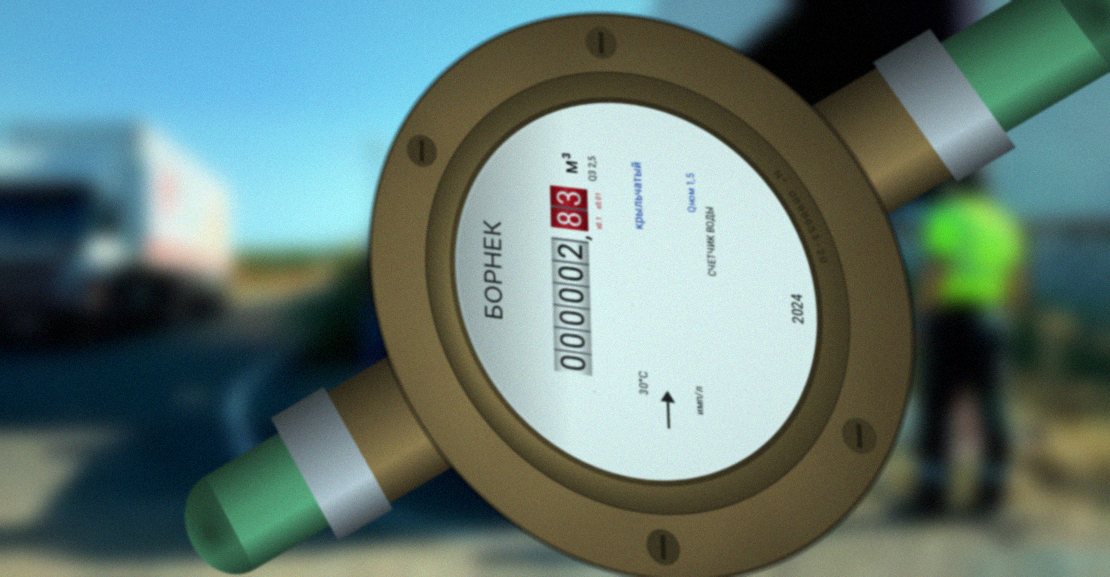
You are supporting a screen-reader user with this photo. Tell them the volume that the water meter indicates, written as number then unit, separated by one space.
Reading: 2.83 m³
